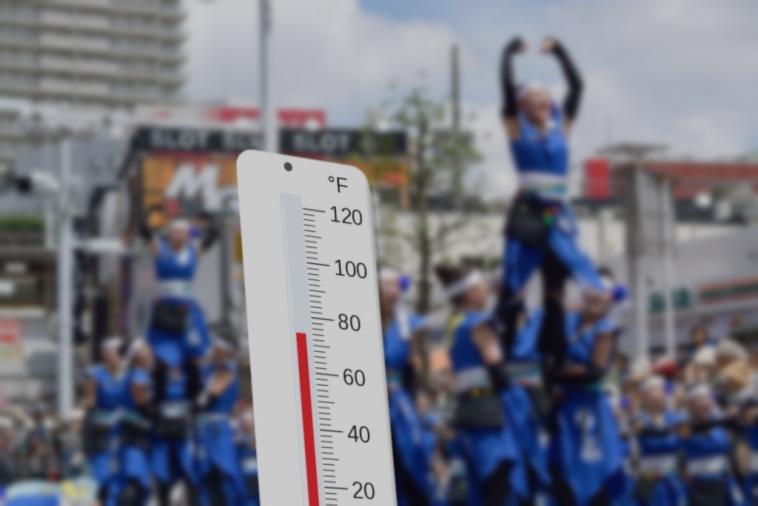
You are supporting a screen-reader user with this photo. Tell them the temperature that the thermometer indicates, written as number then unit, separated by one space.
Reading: 74 °F
